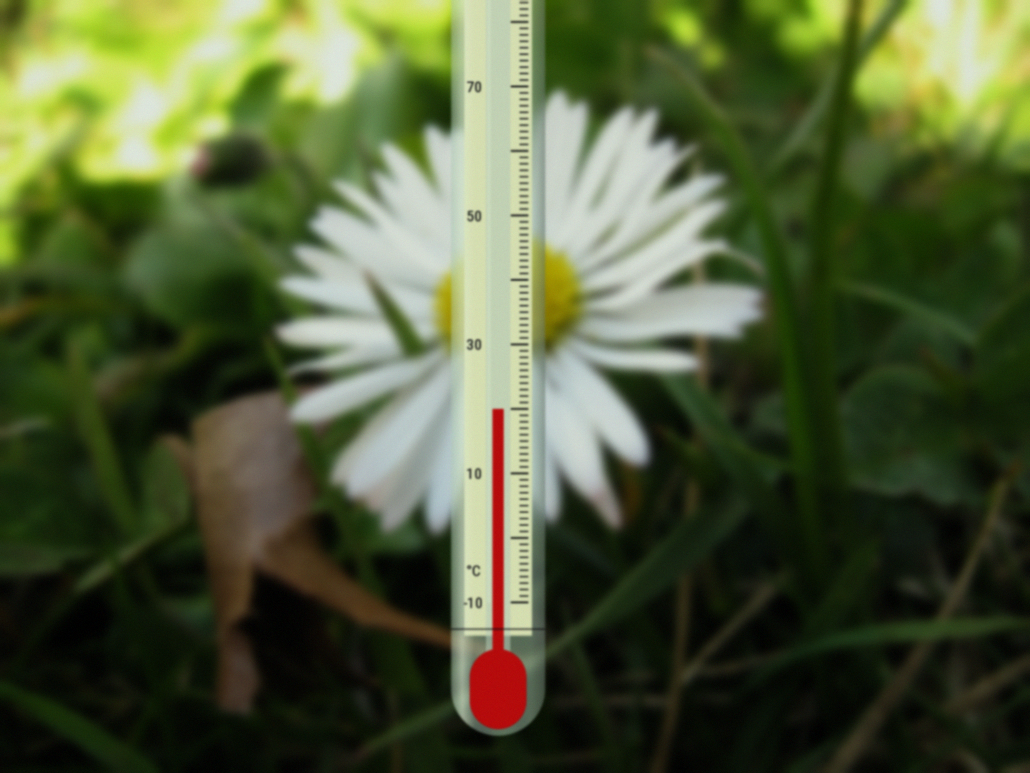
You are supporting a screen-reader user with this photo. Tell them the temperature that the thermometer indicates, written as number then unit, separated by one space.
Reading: 20 °C
